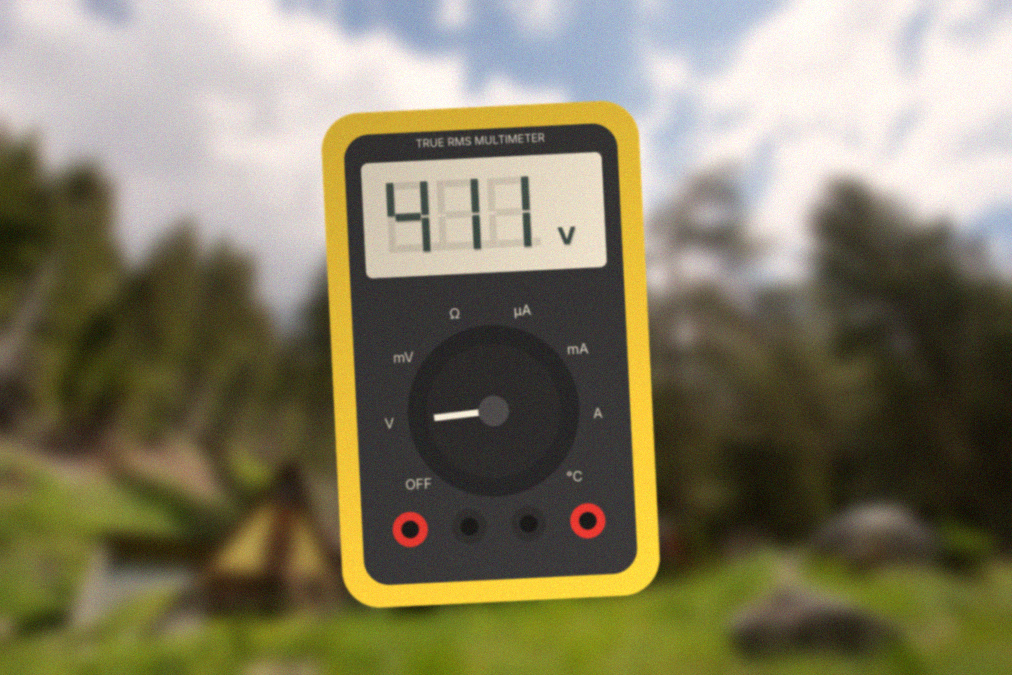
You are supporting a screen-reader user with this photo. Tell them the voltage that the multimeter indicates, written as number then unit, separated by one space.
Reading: 411 V
